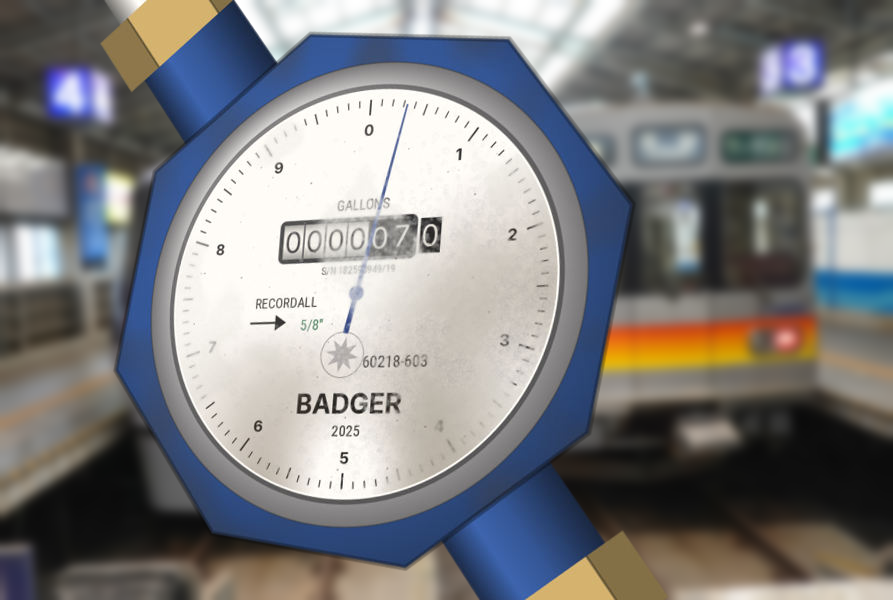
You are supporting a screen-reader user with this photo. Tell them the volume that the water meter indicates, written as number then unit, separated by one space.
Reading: 70.3 gal
